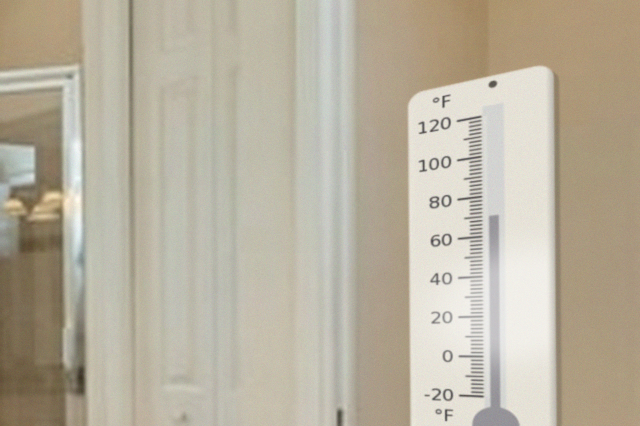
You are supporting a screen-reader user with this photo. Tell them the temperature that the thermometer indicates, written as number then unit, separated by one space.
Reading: 70 °F
